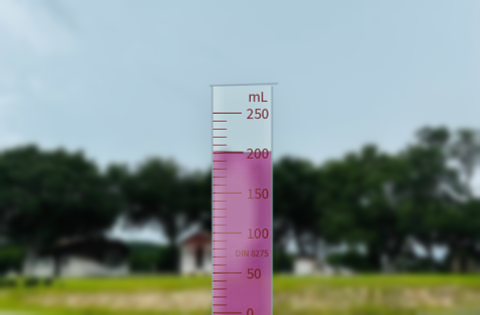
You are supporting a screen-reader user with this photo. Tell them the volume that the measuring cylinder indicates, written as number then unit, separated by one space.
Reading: 200 mL
